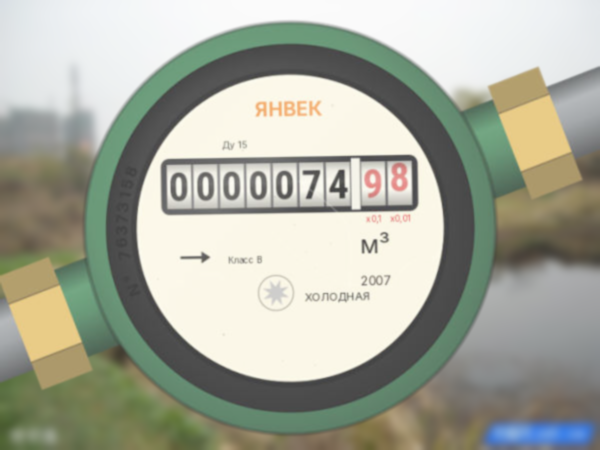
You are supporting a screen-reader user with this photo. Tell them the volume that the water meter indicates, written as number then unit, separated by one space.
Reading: 74.98 m³
